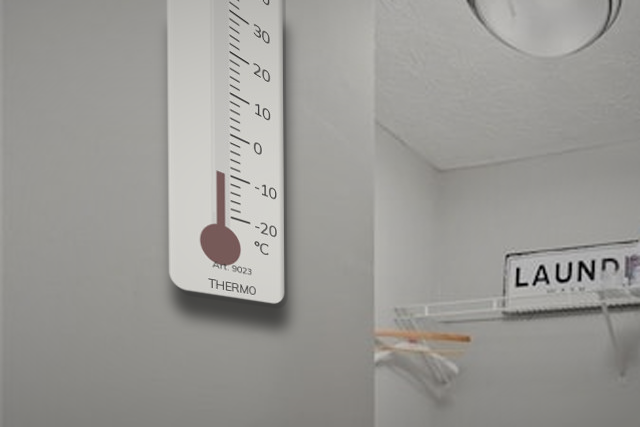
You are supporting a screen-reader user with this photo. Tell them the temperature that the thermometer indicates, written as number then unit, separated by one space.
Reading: -10 °C
